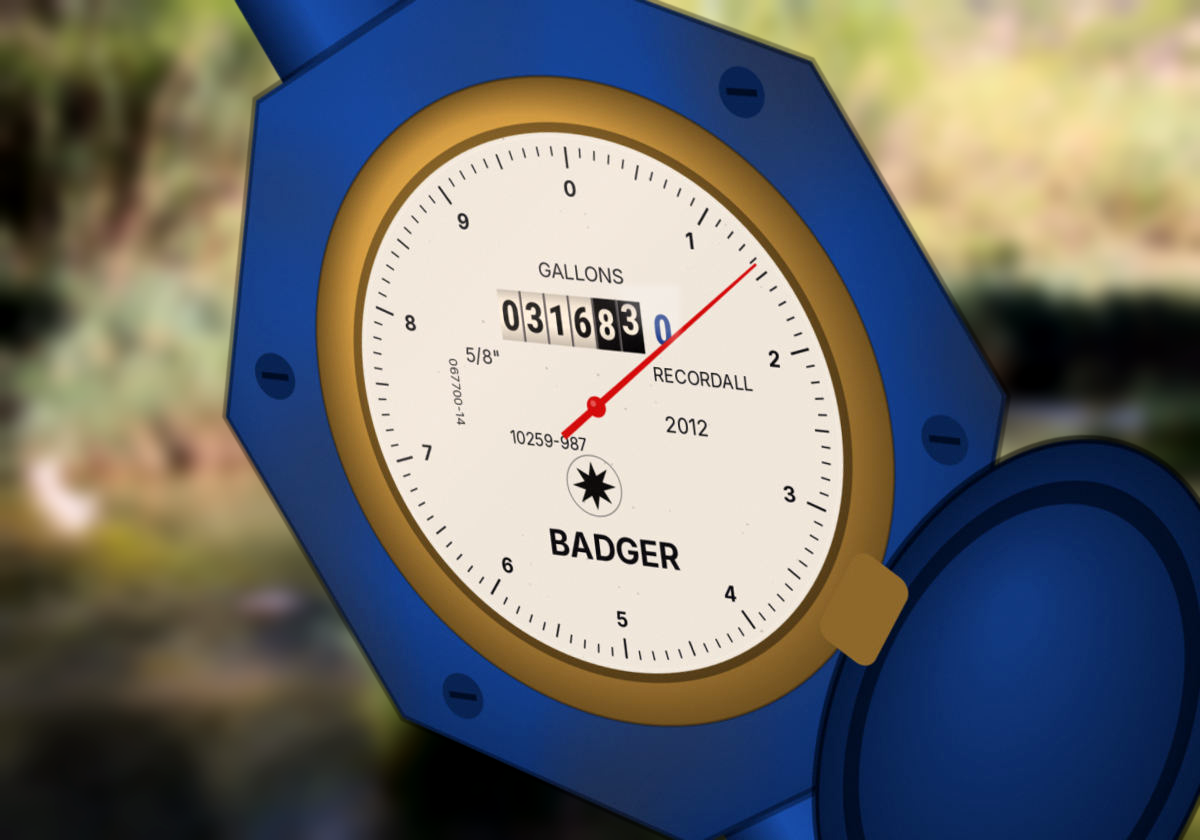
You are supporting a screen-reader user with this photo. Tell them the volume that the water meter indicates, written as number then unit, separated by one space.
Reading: 316831.4 gal
